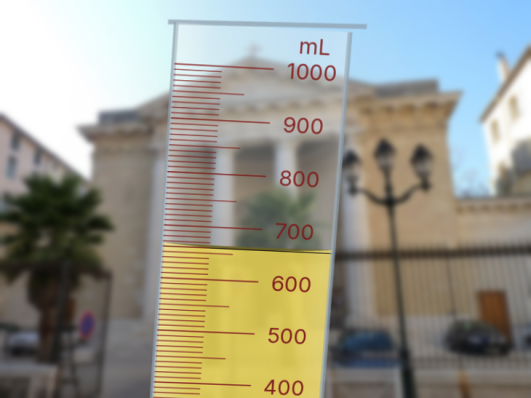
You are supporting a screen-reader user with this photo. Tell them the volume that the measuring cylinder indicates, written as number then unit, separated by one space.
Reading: 660 mL
